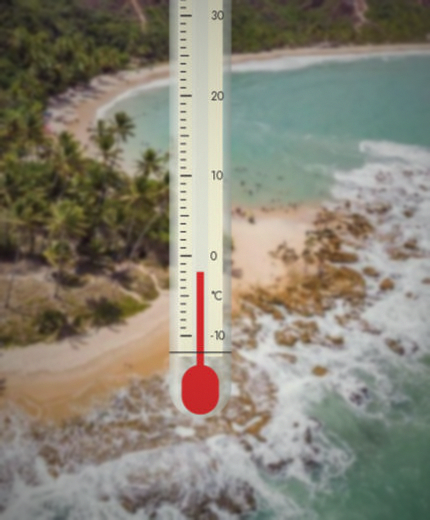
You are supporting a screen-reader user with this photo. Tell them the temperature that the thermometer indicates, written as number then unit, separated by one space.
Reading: -2 °C
